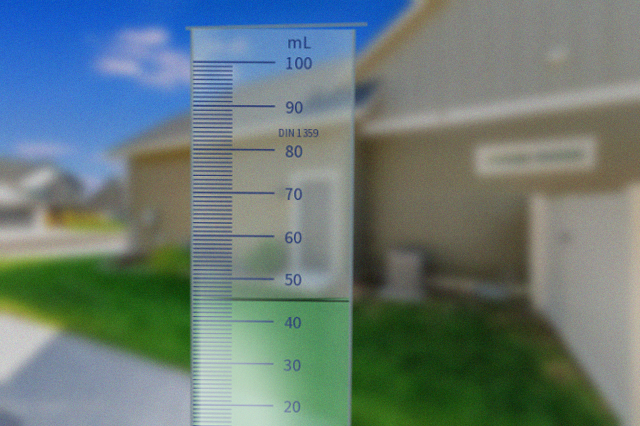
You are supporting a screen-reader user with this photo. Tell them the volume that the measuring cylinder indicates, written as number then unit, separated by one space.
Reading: 45 mL
